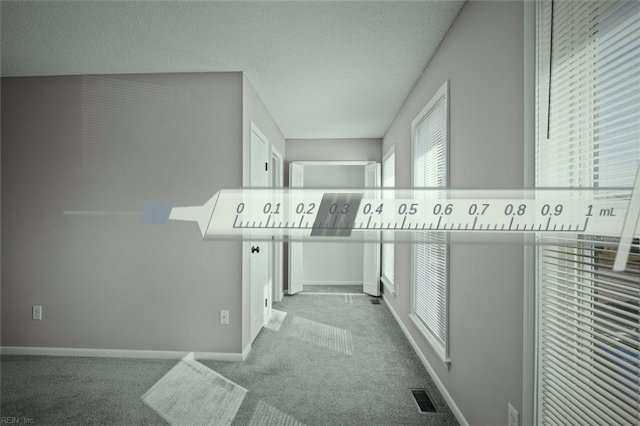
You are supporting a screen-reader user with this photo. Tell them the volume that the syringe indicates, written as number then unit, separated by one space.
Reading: 0.24 mL
